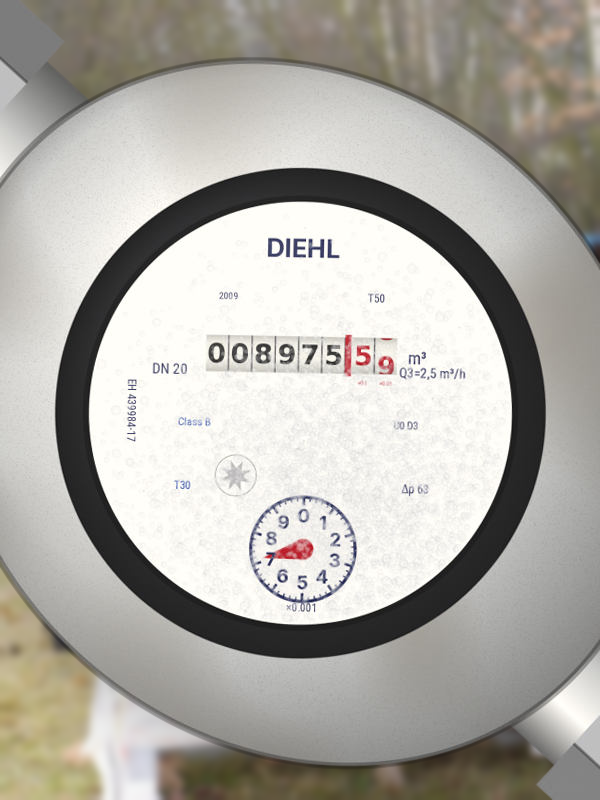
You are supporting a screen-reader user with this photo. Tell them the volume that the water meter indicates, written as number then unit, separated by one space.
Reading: 8975.587 m³
